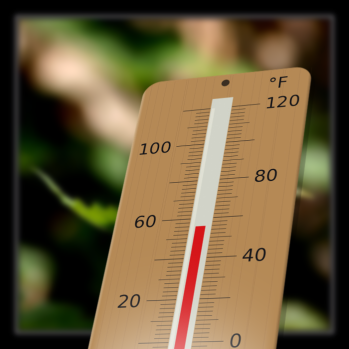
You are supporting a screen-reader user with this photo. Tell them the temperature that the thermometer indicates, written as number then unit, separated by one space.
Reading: 56 °F
